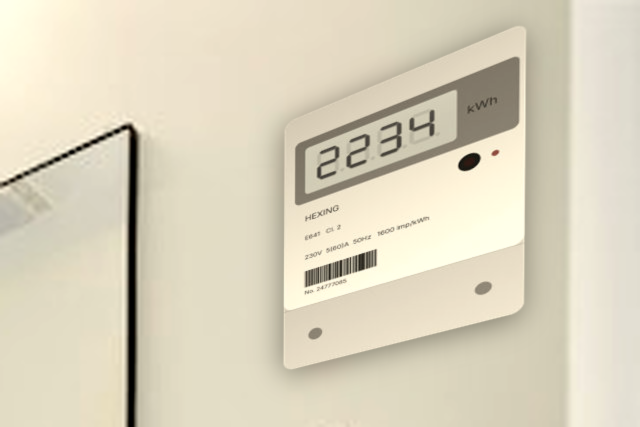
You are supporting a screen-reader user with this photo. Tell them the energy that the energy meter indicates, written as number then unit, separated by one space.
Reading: 2234 kWh
